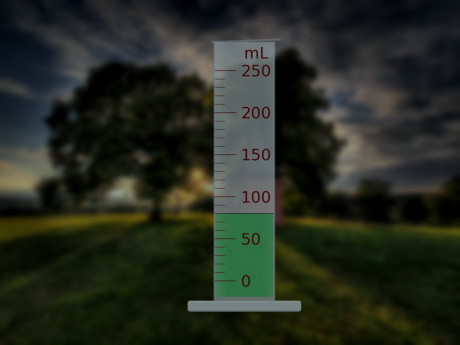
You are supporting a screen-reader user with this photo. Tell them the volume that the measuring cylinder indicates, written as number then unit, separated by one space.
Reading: 80 mL
